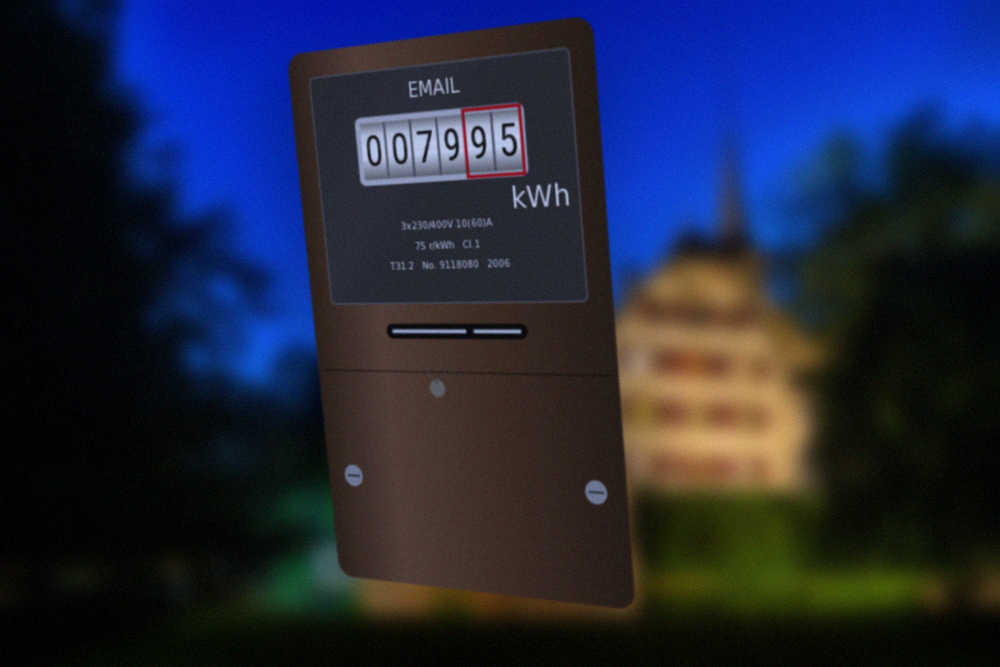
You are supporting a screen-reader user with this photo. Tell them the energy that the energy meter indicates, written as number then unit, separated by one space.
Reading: 79.95 kWh
